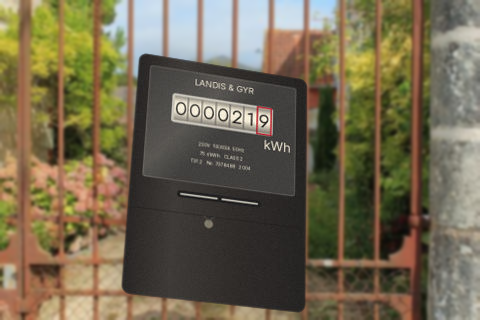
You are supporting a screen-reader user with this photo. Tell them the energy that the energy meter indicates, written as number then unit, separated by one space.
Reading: 21.9 kWh
